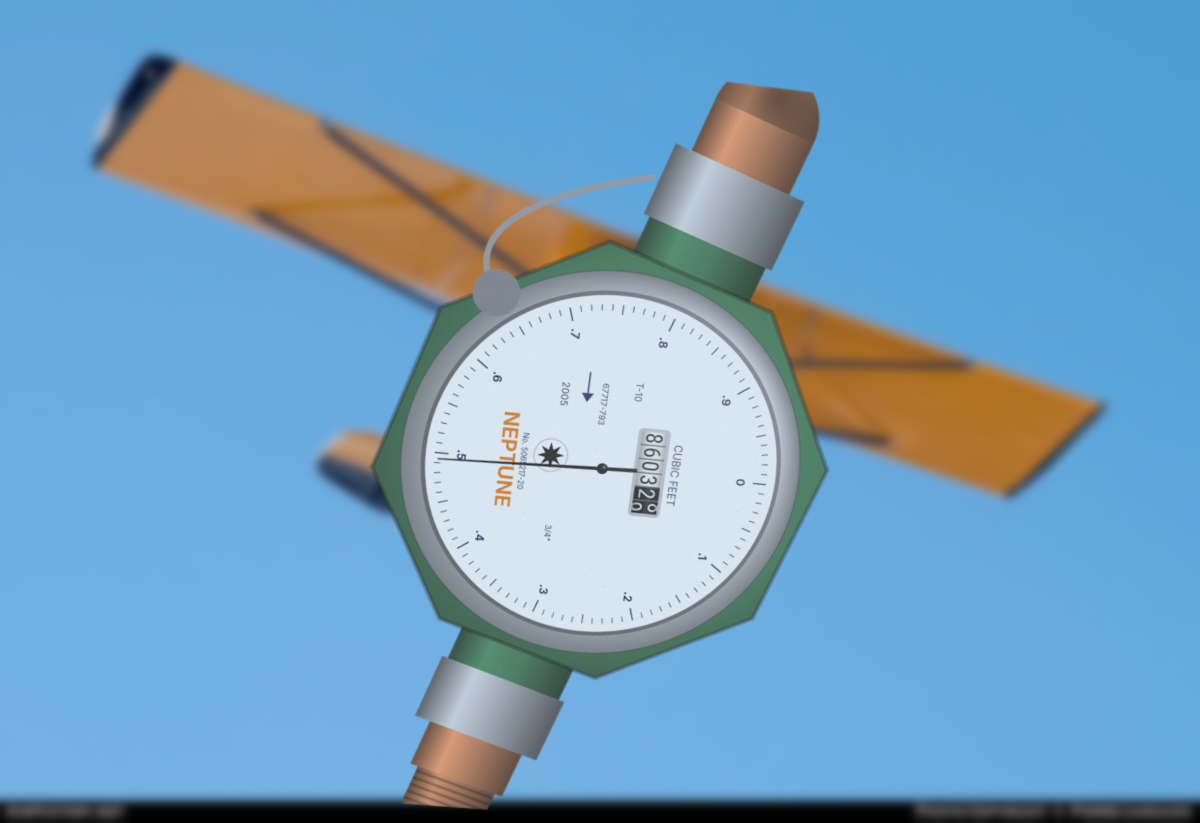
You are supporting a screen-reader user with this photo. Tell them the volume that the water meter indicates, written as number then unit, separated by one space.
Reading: 860328.49 ft³
